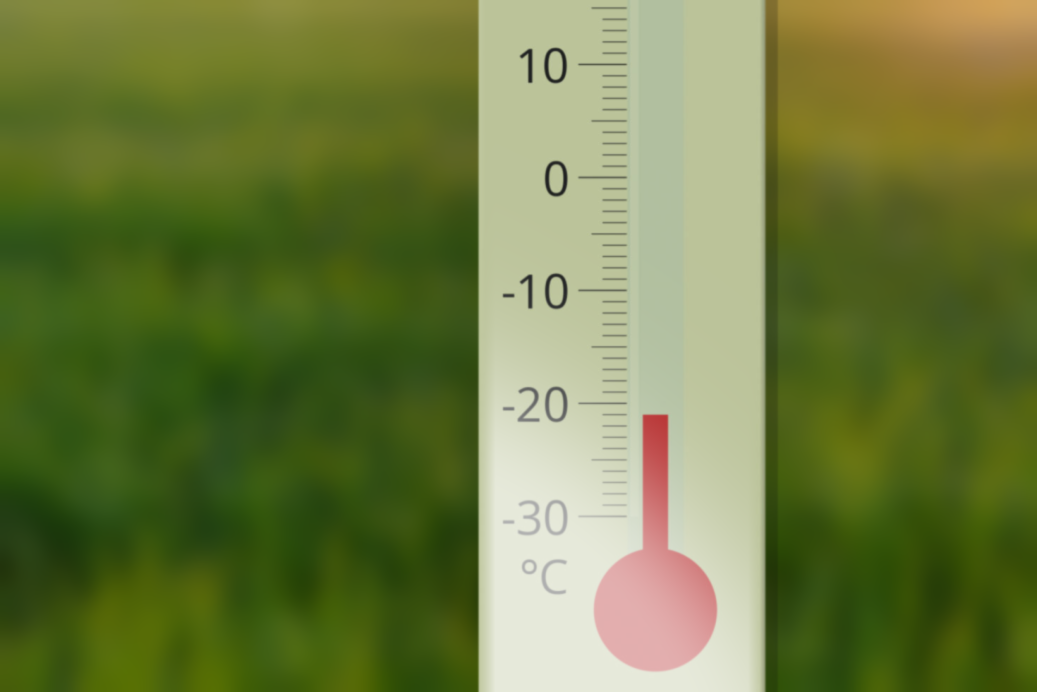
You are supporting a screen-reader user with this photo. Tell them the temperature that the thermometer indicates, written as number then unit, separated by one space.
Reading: -21 °C
